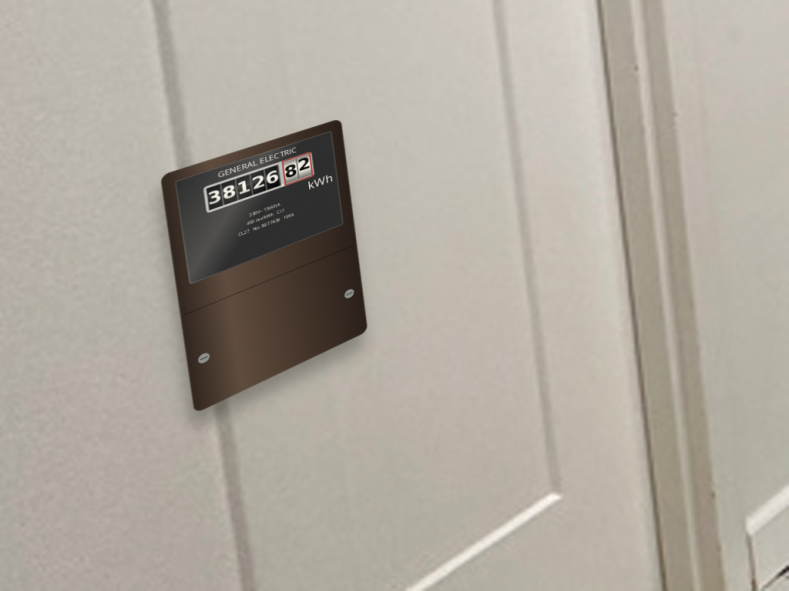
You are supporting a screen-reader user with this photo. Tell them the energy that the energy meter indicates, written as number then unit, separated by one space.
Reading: 38126.82 kWh
